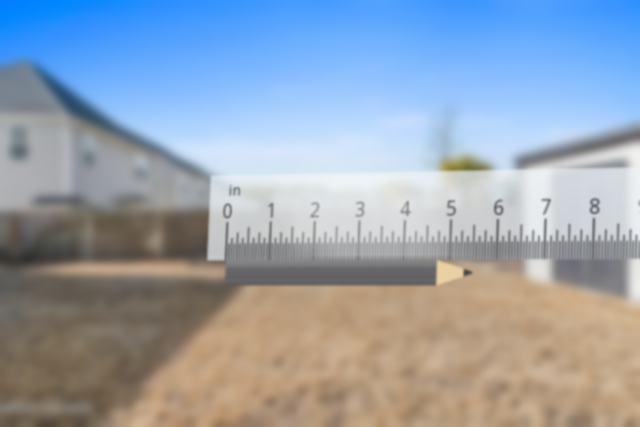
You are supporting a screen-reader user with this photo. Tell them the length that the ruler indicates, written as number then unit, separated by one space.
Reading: 5.5 in
